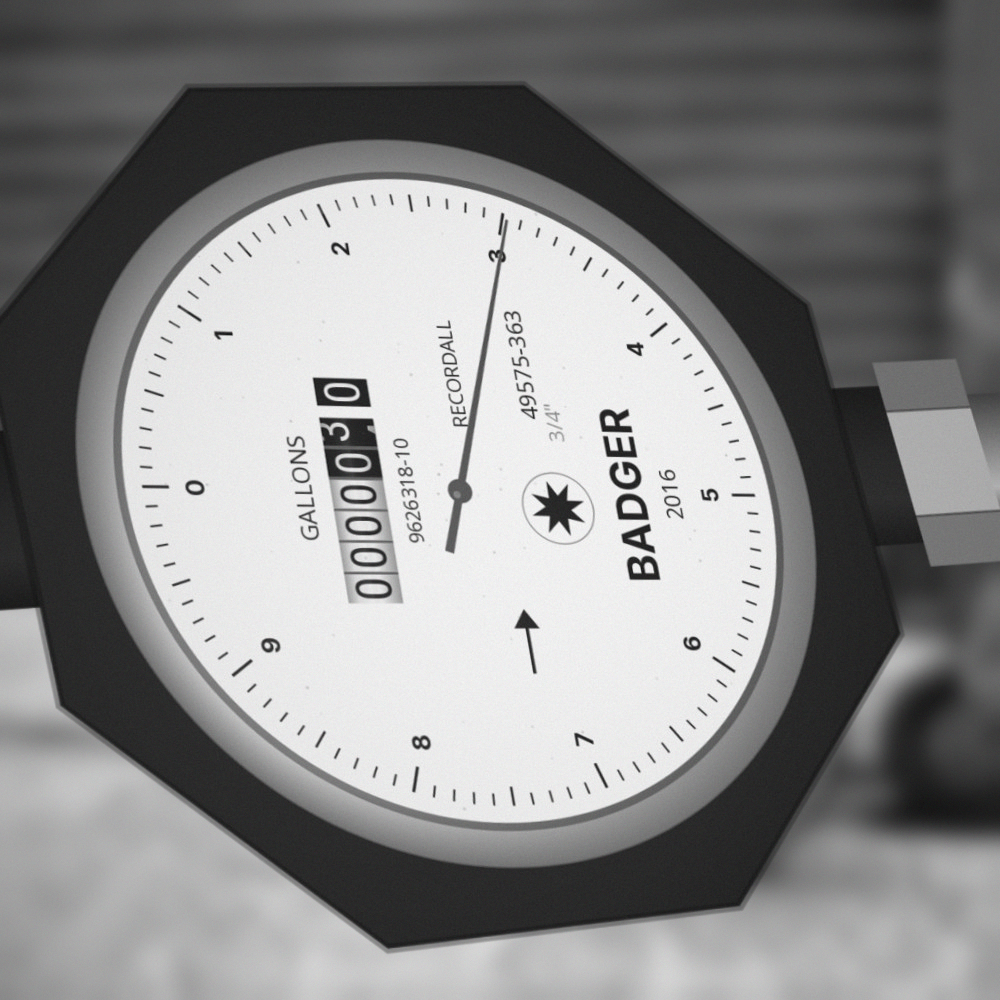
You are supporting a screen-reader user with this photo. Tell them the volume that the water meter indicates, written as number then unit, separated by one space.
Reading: 33.0 gal
